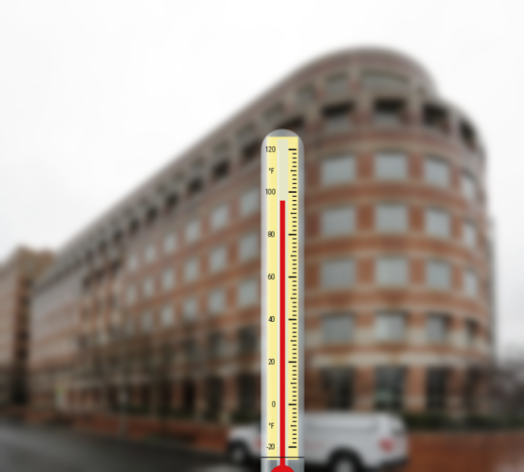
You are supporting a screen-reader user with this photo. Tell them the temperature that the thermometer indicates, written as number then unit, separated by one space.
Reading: 96 °F
